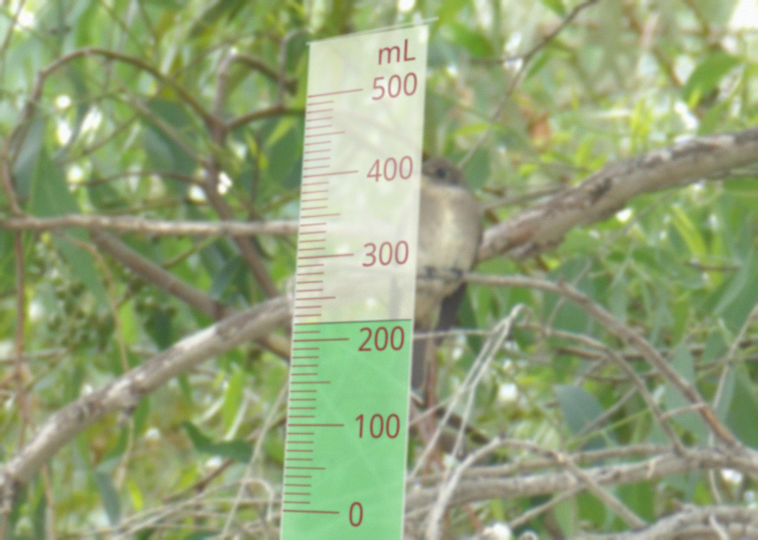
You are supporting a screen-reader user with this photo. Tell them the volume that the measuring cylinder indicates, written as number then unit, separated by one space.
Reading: 220 mL
